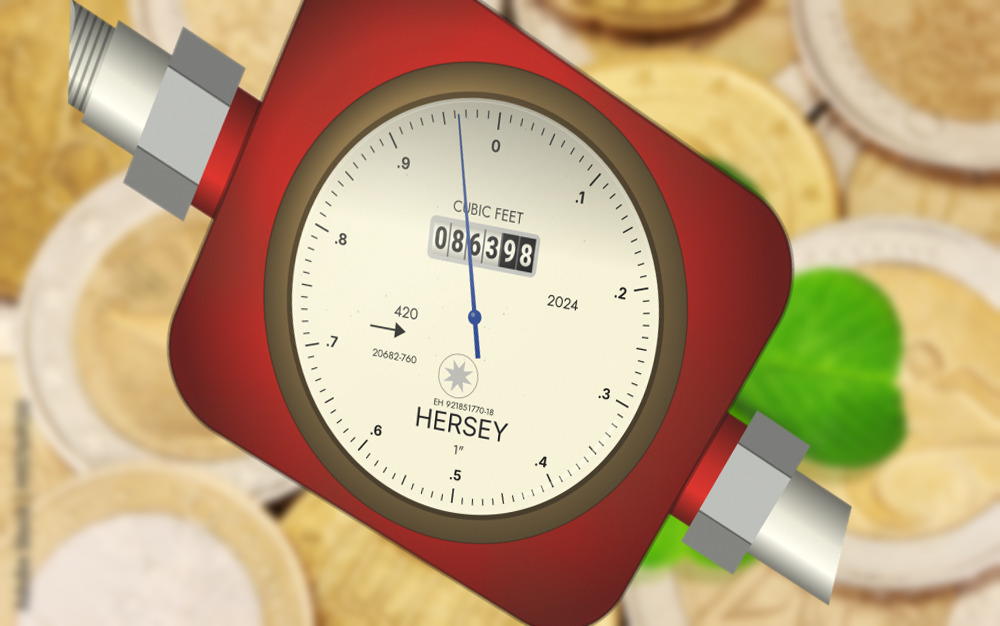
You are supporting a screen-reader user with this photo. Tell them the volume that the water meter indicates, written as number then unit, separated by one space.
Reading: 86397.96 ft³
